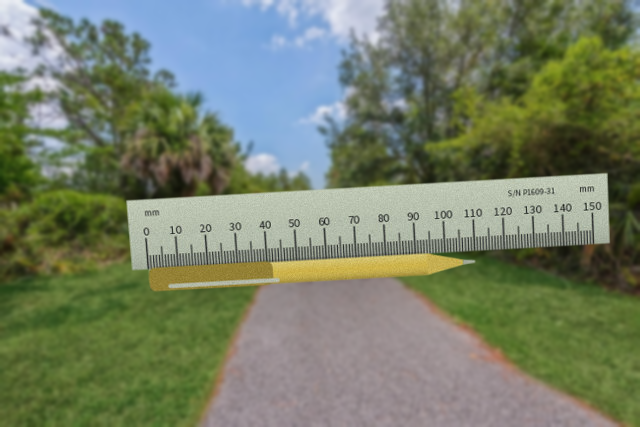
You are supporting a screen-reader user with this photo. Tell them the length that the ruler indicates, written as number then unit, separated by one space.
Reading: 110 mm
